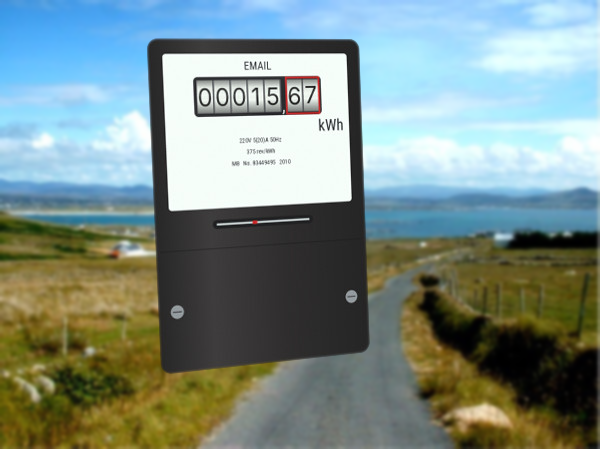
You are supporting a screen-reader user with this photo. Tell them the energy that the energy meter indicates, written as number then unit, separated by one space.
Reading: 15.67 kWh
